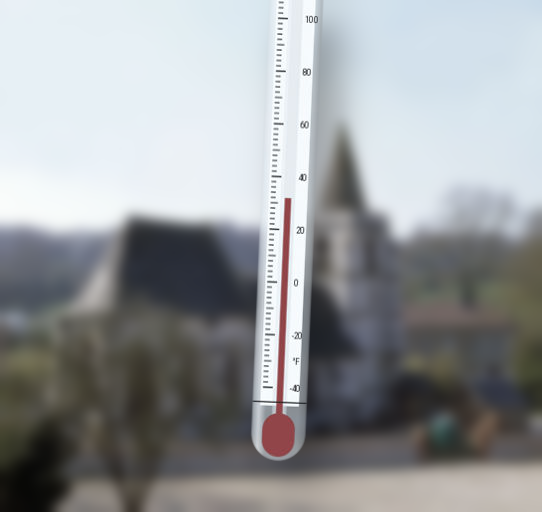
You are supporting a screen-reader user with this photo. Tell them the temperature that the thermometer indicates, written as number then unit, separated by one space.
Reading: 32 °F
